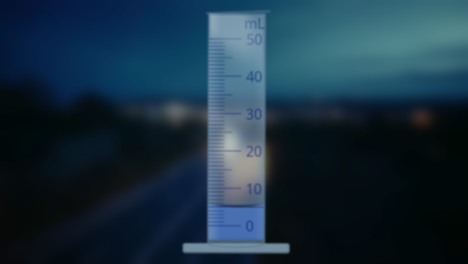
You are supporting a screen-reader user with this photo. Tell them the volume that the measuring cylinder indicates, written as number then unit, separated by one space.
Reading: 5 mL
